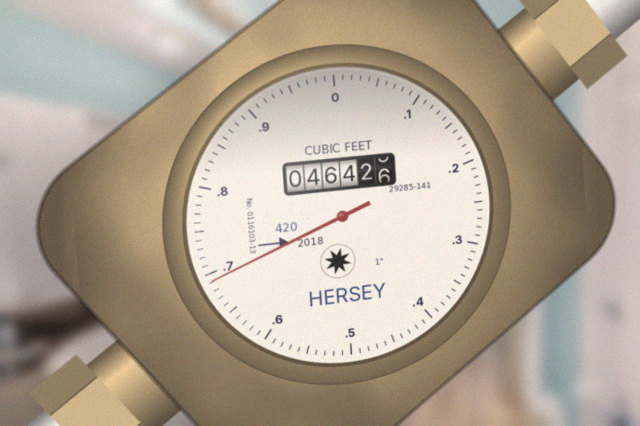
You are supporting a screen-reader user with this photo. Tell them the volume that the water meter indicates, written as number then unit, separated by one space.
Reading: 46425.69 ft³
